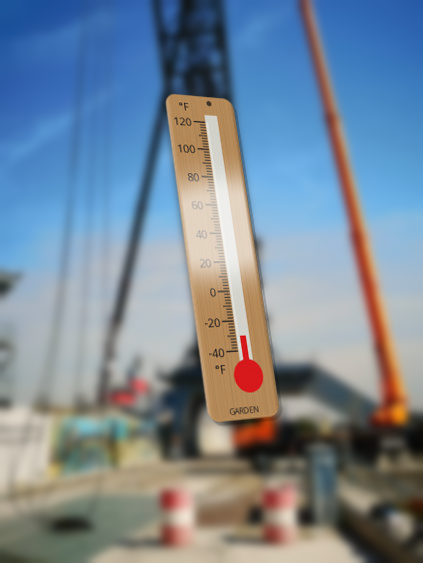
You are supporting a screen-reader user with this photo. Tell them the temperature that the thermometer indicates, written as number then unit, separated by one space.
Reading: -30 °F
